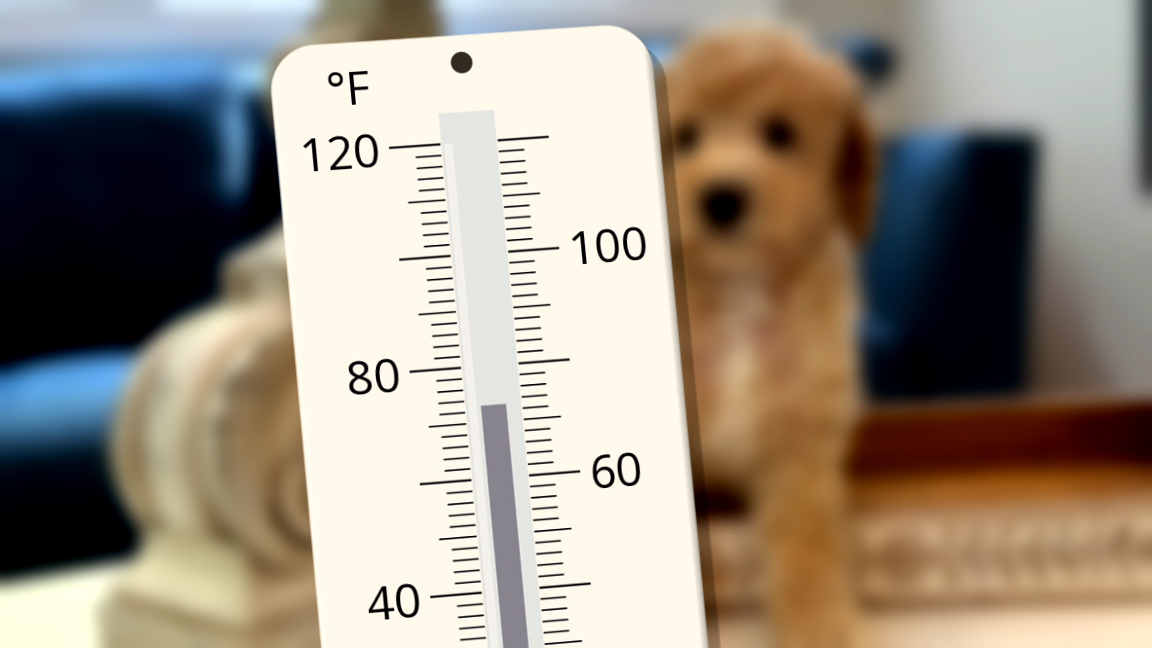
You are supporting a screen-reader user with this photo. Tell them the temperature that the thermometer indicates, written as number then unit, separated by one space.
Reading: 73 °F
